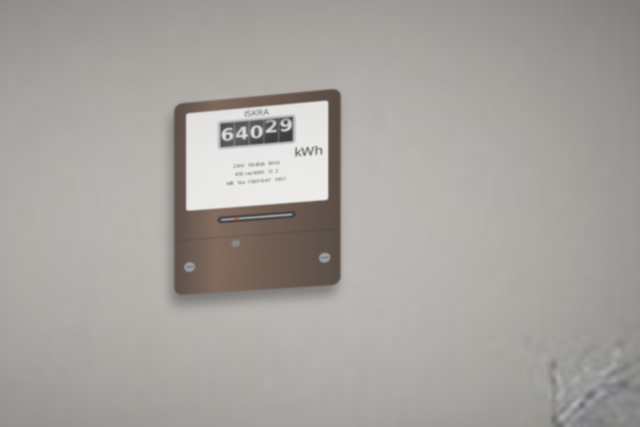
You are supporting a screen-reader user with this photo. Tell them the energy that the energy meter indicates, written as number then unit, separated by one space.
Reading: 64029 kWh
